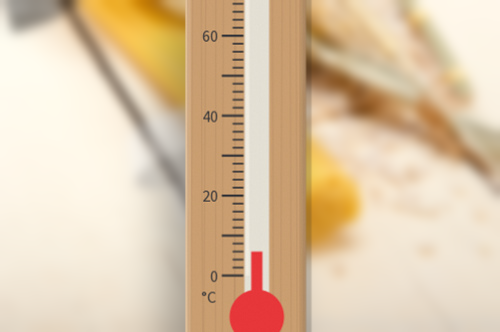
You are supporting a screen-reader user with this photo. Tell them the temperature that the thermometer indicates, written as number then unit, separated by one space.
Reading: 6 °C
